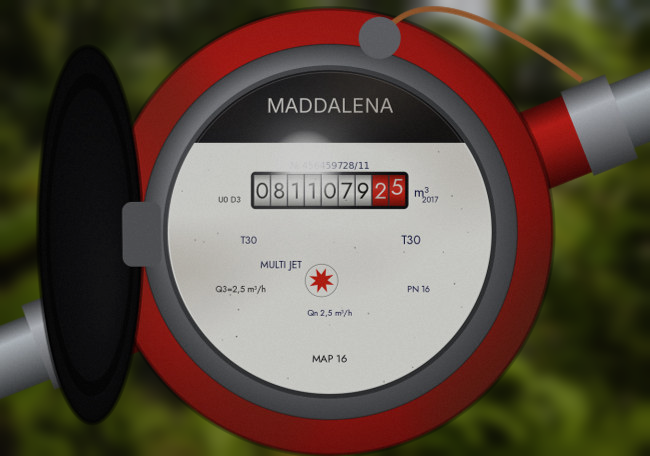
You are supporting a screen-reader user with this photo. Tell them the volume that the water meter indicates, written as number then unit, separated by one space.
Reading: 811079.25 m³
